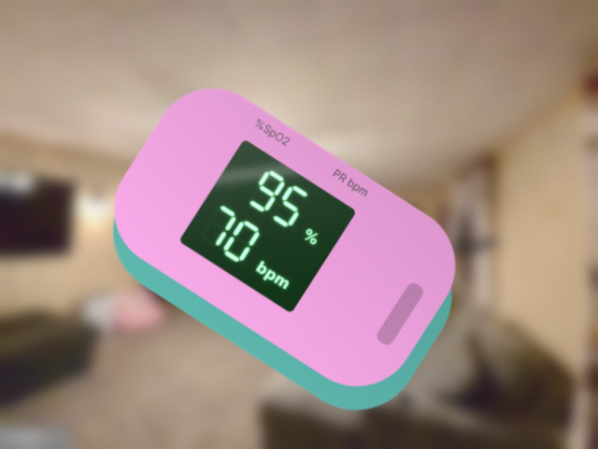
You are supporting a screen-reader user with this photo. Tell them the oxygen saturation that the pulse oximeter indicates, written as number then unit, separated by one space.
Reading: 95 %
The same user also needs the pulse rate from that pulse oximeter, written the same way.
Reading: 70 bpm
